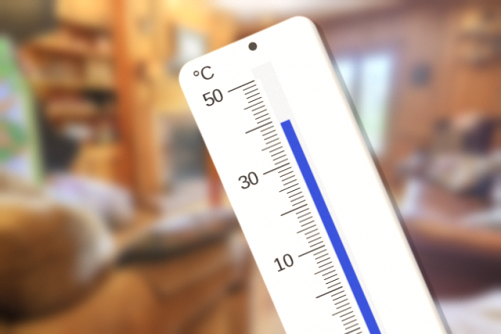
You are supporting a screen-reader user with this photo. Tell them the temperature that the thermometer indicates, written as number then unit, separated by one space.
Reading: 39 °C
